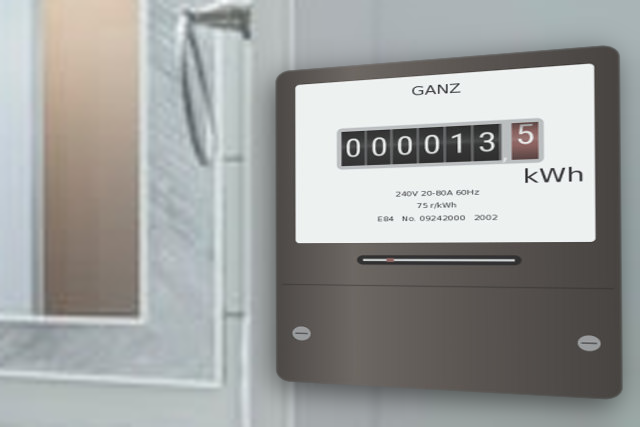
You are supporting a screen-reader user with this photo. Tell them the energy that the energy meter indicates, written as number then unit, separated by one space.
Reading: 13.5 kWh
